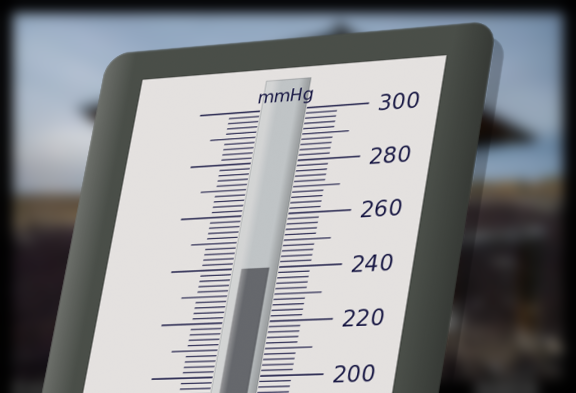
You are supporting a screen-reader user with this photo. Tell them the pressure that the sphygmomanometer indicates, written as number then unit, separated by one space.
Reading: 240 mmHg
